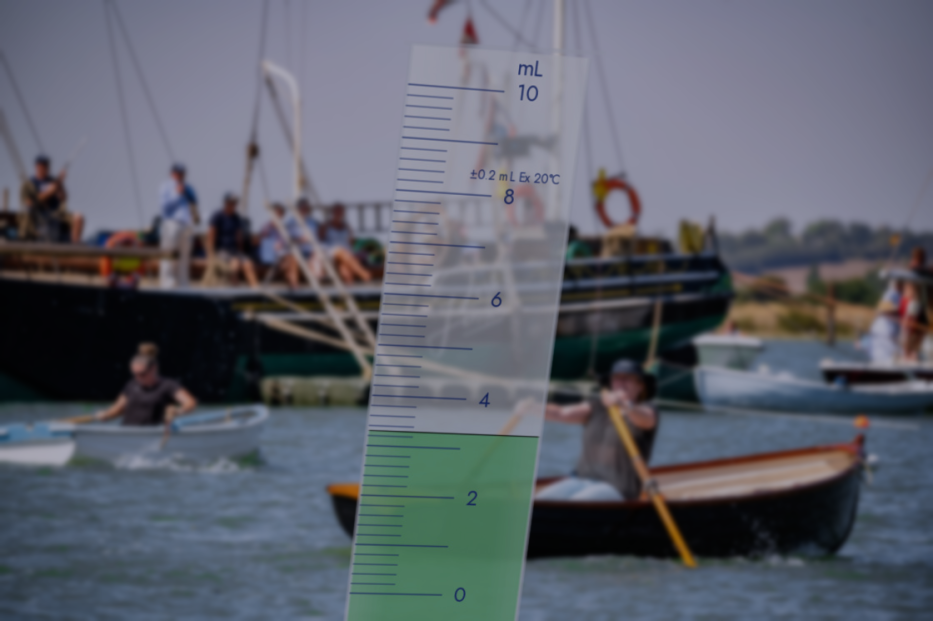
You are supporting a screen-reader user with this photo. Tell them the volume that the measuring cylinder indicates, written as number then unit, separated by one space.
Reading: 3.3 mL
